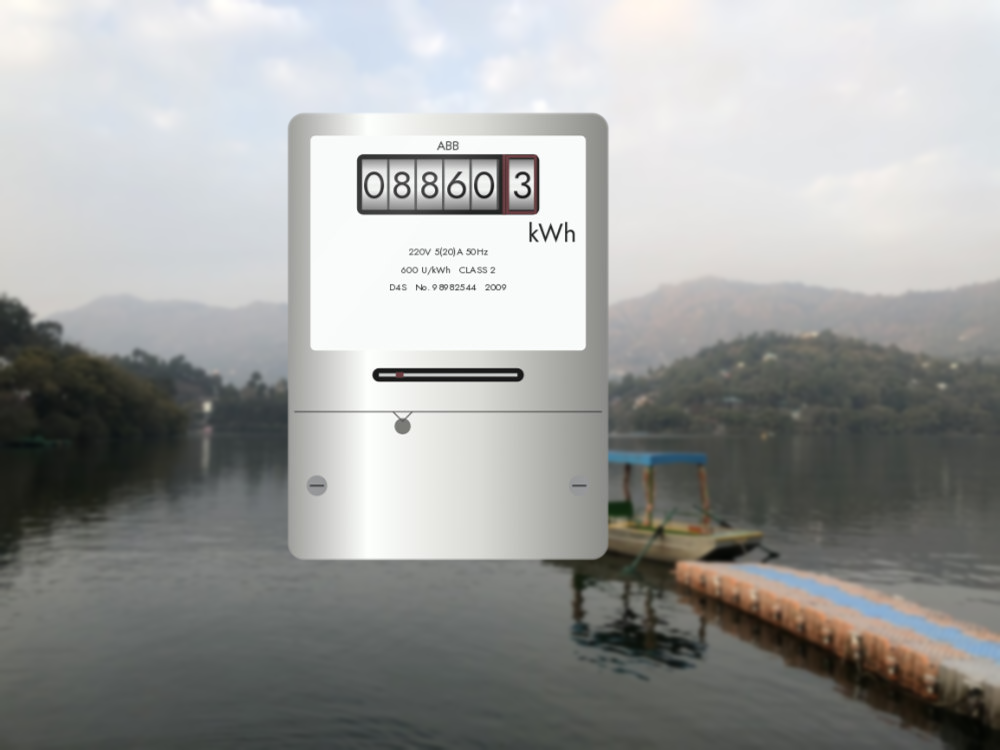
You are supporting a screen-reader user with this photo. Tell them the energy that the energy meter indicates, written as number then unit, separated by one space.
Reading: 8860.3 kWh
